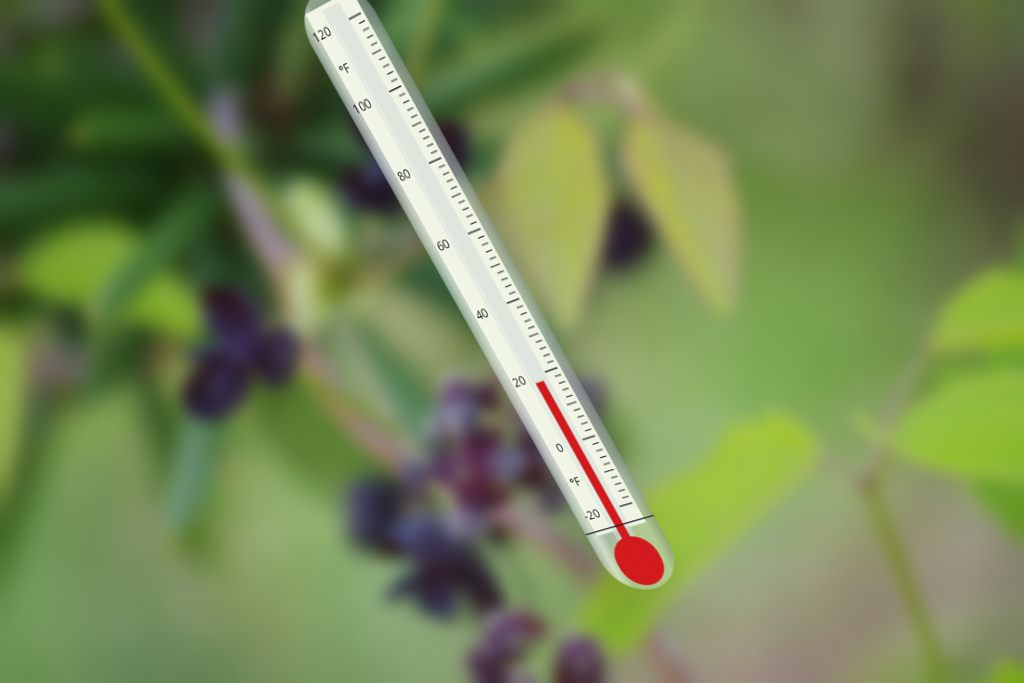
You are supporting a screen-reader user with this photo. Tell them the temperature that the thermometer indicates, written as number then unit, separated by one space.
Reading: 18 °F
